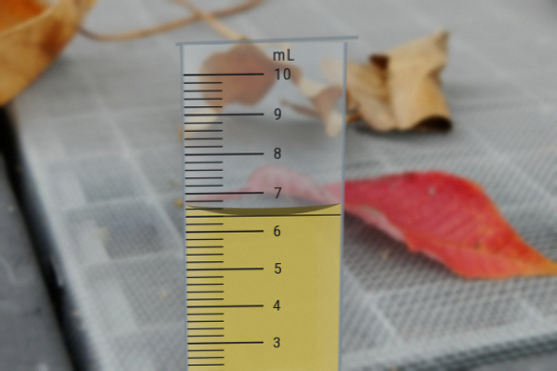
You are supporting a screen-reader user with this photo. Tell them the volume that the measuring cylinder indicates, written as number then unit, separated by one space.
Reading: 6.4 mL
